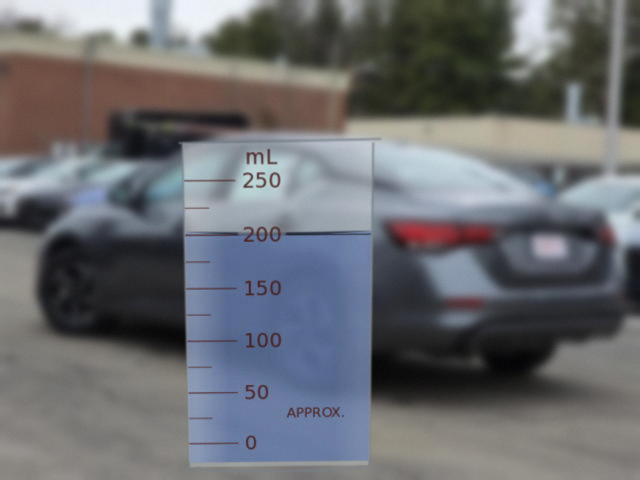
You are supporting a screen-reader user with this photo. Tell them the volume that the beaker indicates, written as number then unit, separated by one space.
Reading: 200 mL
